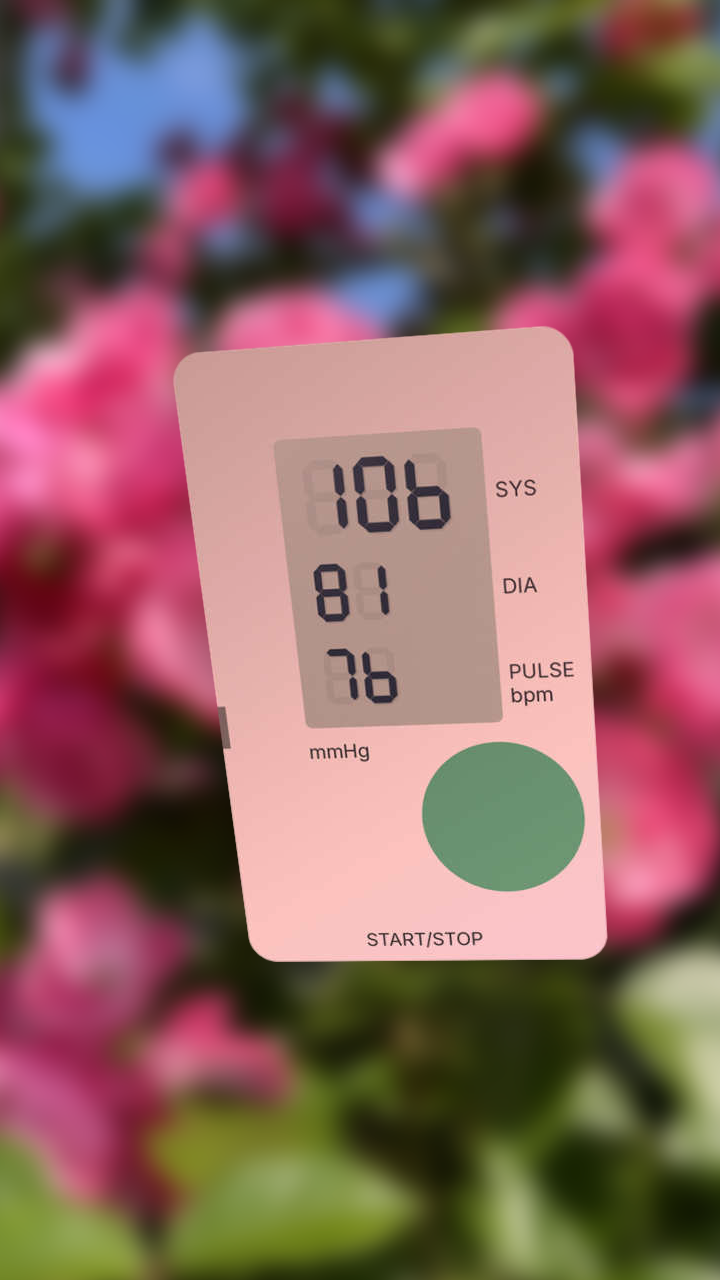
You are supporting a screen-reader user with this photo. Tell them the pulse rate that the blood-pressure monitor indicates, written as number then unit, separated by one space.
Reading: 76 bpm
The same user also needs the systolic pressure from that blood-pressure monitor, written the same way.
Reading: 106 mmHg
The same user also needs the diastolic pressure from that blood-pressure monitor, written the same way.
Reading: 81 mmHg
